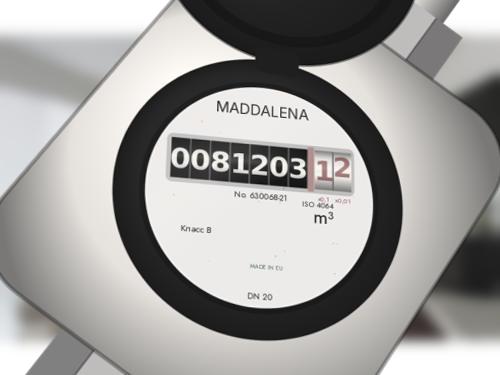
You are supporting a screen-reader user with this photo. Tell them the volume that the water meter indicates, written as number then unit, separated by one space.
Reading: 81203.12 m³
